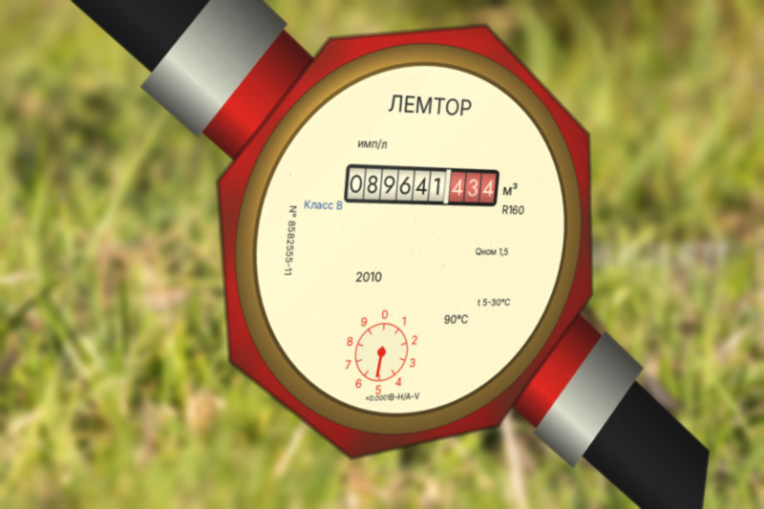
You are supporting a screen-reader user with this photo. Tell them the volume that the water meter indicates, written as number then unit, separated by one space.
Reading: 89641.4345 m³
